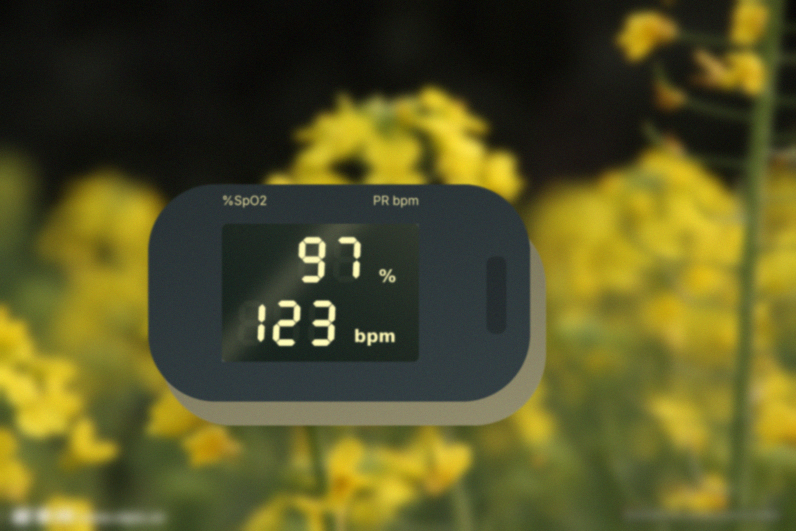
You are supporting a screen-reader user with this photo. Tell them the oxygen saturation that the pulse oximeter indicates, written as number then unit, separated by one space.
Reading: 97 %
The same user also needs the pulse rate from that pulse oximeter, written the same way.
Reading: 123 bpm
